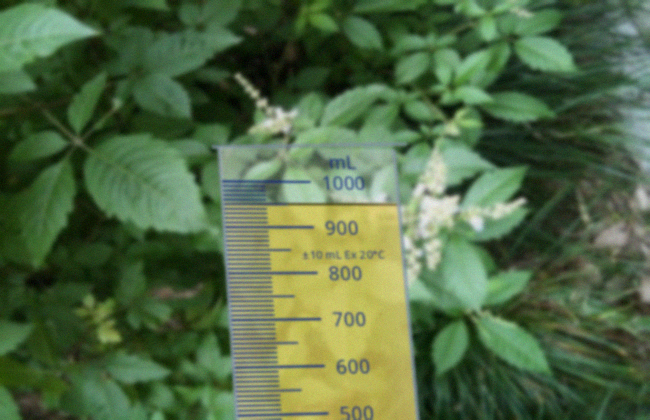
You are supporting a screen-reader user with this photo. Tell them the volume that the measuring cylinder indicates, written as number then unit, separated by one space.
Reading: 950 mL
